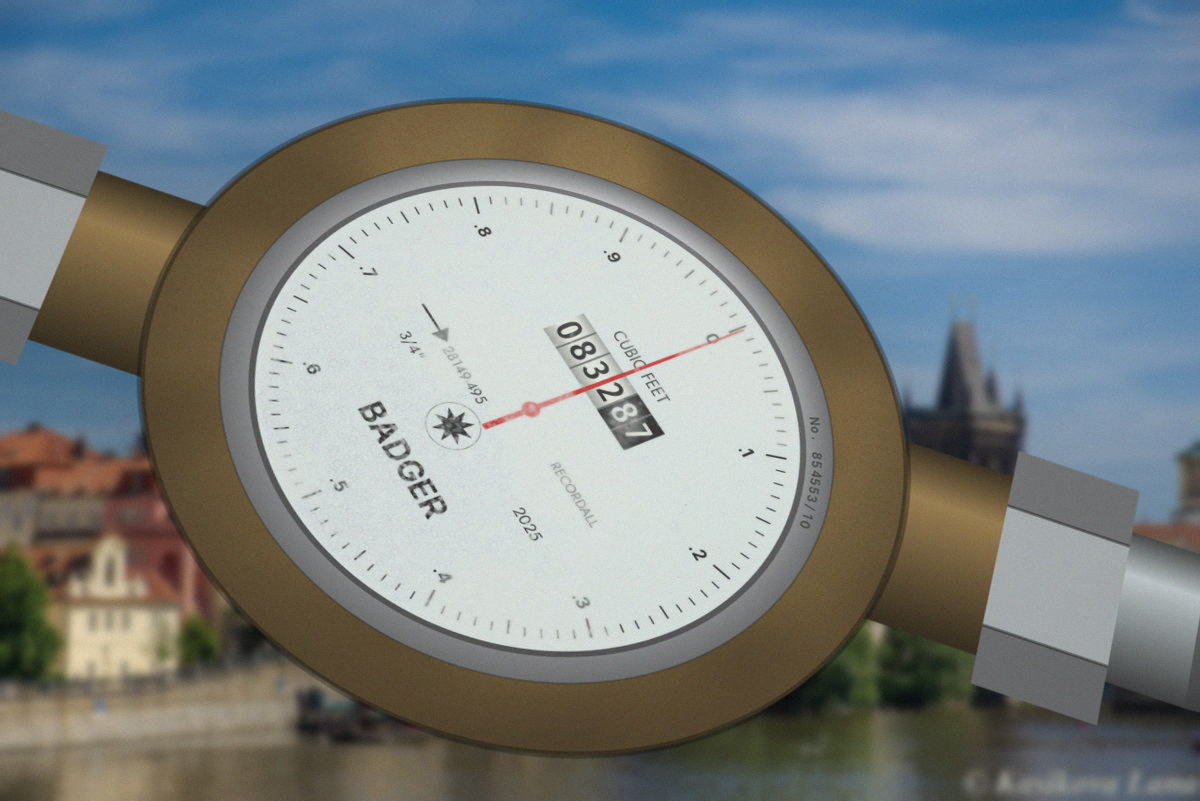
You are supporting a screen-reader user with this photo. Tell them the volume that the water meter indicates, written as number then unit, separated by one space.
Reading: 83287.00 ft³
